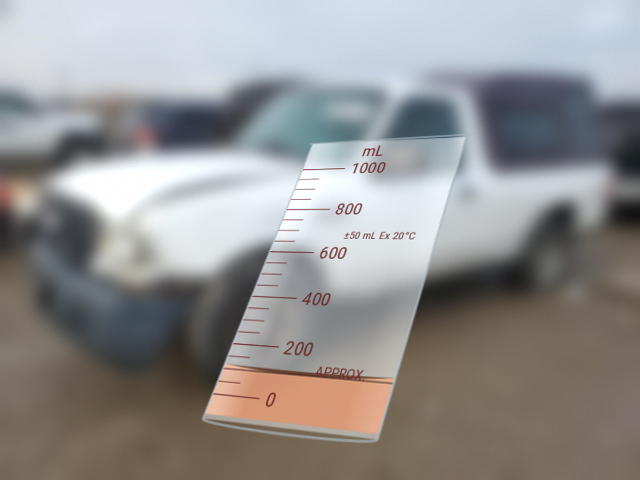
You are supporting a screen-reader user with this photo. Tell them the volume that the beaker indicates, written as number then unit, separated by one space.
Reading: 100 mL
